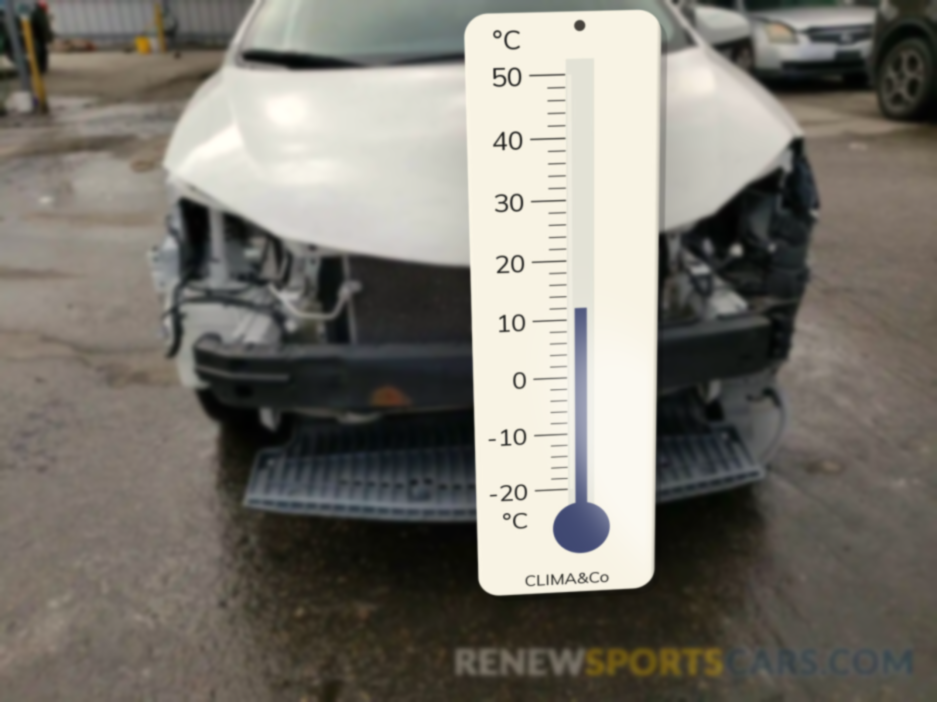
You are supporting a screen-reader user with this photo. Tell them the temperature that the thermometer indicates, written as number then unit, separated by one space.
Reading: 12 °C
